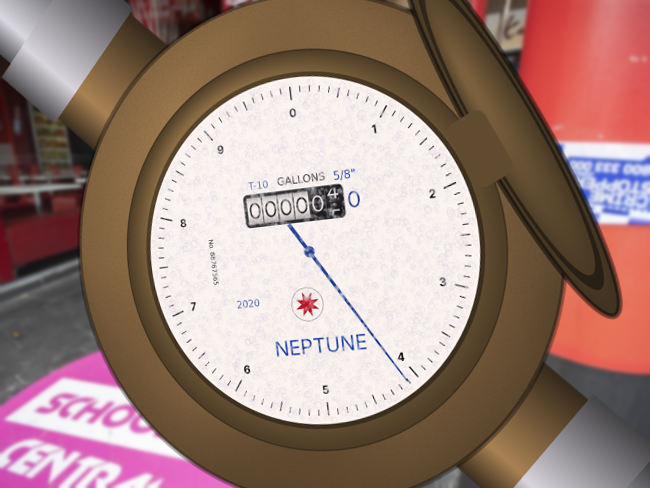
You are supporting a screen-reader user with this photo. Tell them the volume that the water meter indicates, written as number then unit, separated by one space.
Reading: 44.1 gal
